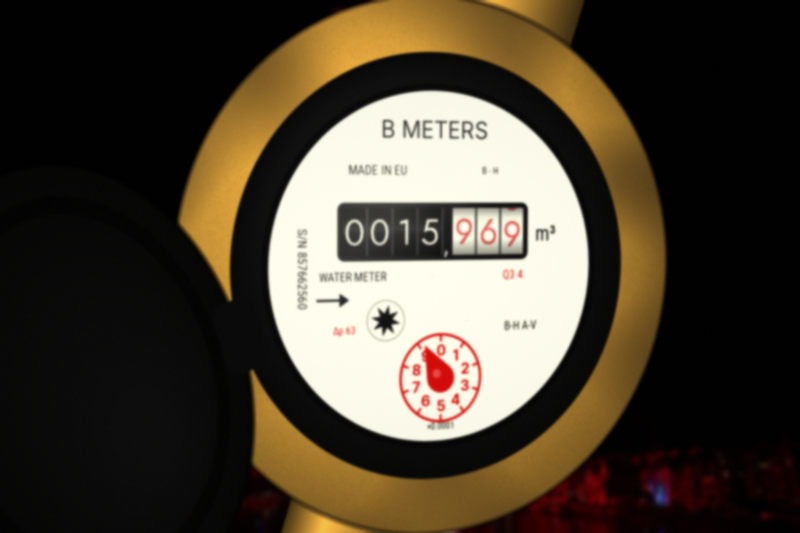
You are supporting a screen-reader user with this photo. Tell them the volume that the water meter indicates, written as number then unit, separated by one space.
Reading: 15.9689 m³
